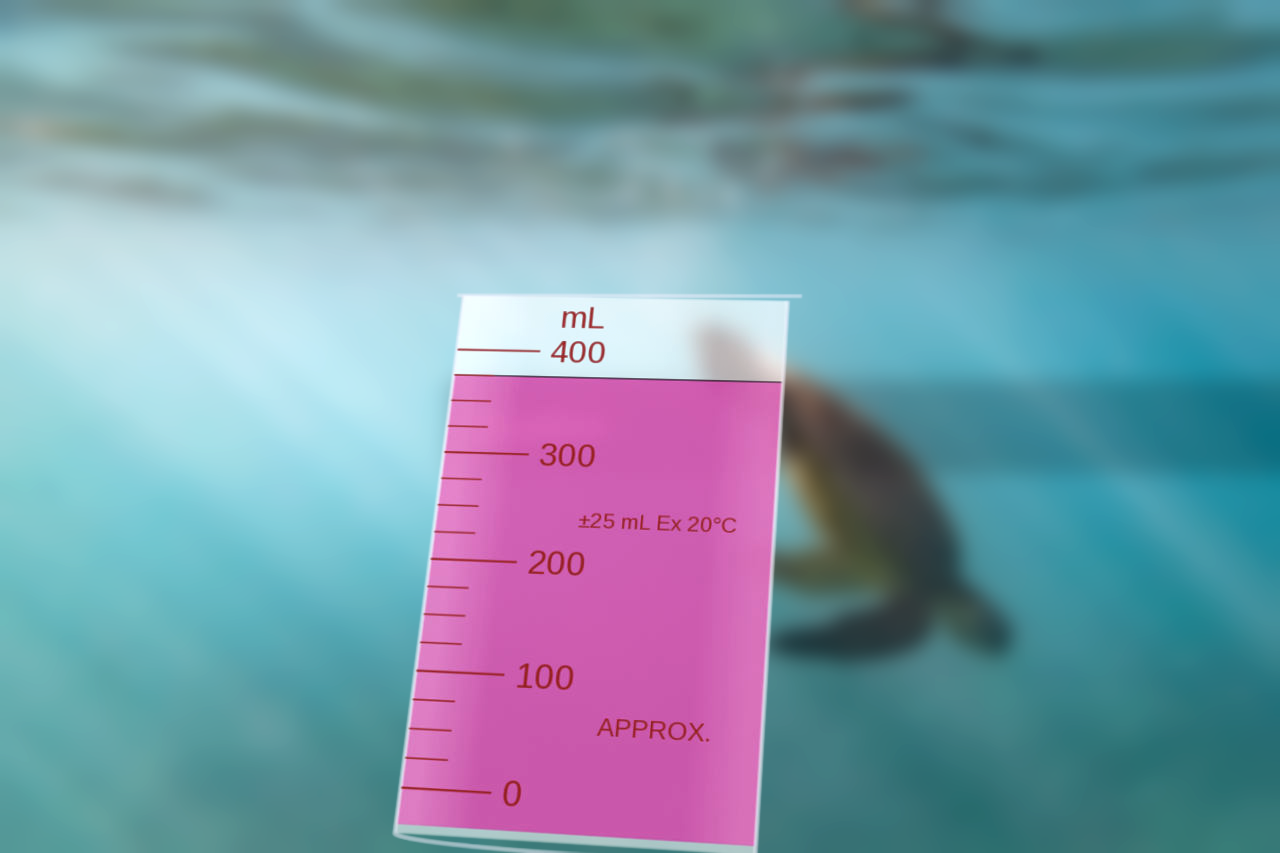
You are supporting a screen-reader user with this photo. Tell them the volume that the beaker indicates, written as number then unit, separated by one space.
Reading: 375 mL
